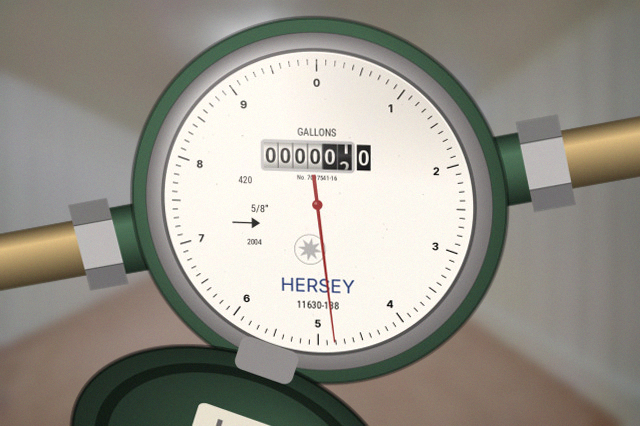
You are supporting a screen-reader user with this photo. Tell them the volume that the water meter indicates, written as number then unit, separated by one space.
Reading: 14.8 gal
